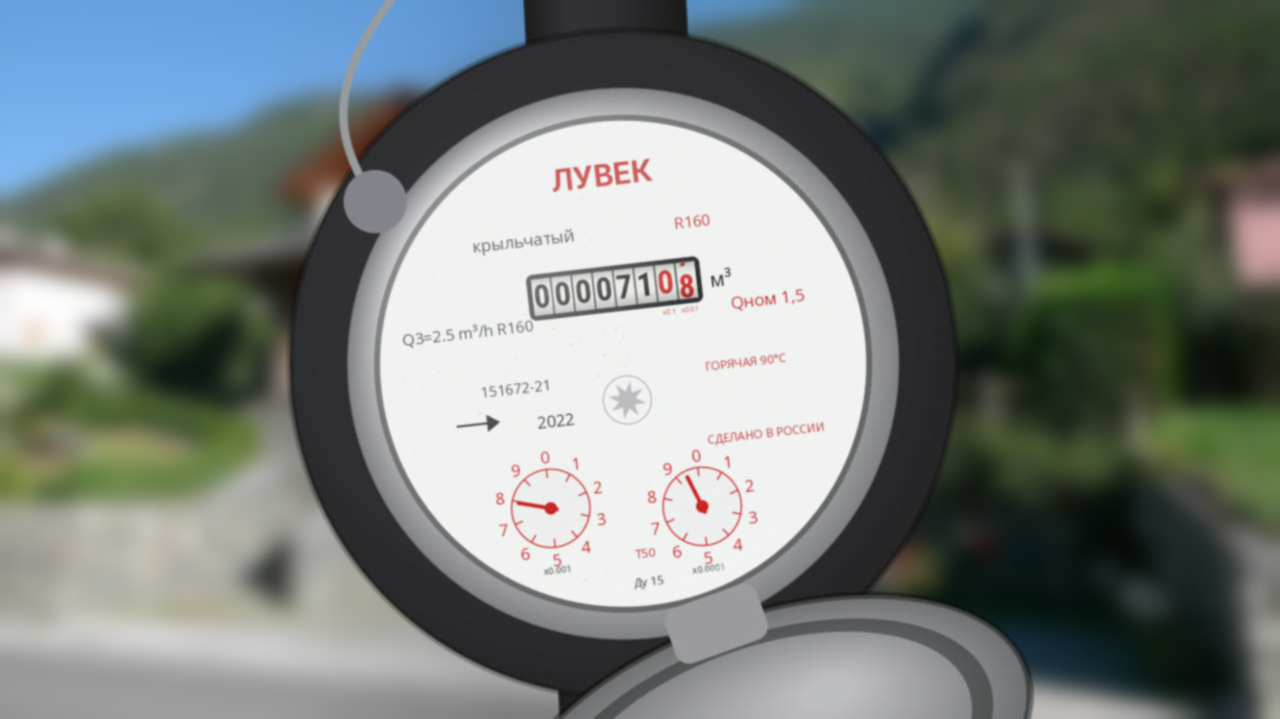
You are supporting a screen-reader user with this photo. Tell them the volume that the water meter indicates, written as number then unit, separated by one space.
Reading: 71.0779 m³
